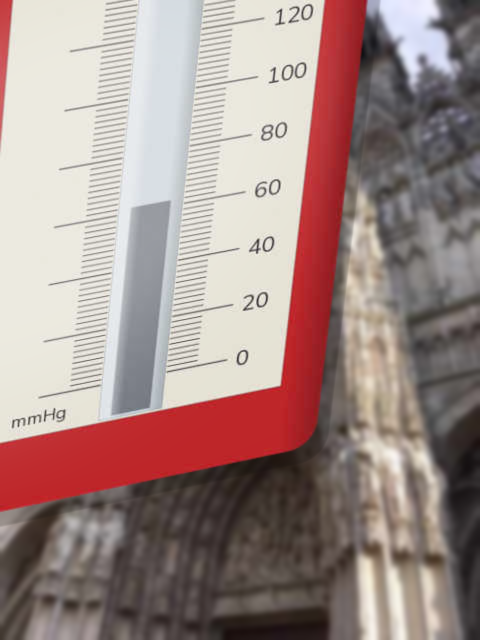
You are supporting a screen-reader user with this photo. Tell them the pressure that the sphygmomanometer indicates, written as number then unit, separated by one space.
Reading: 62 mmHg
